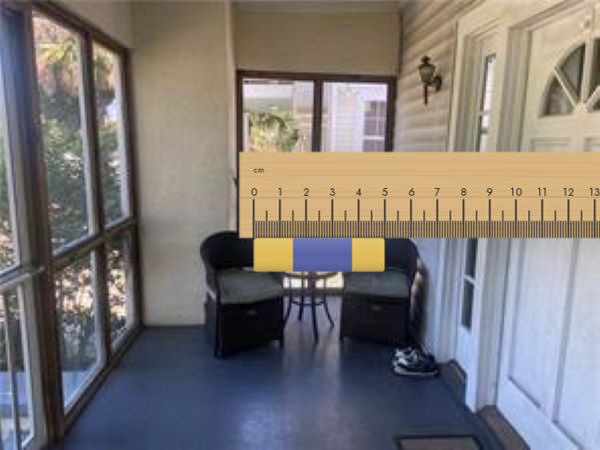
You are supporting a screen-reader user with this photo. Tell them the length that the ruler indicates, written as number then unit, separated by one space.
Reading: 5 cm
